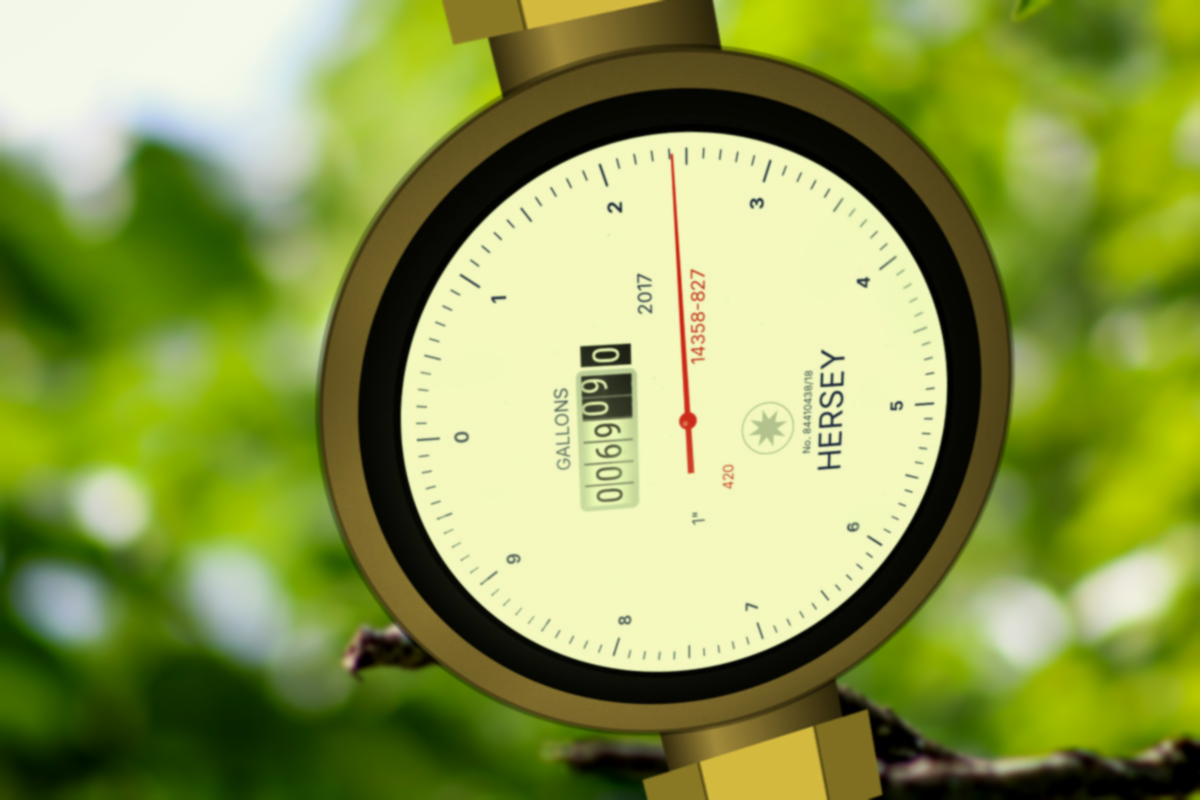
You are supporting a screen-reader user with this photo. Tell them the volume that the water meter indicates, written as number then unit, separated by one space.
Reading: 69092.4 gal
